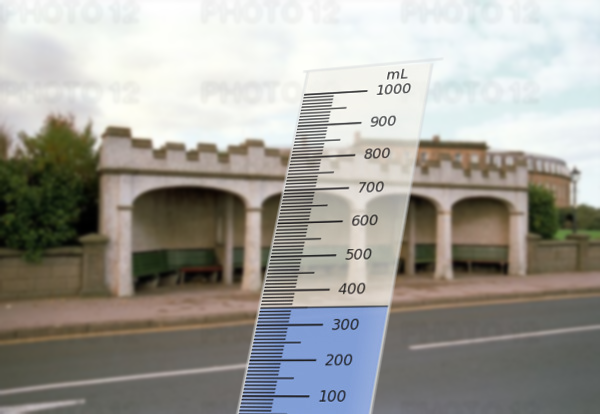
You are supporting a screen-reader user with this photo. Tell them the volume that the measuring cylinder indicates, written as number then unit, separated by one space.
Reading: 350 mL
